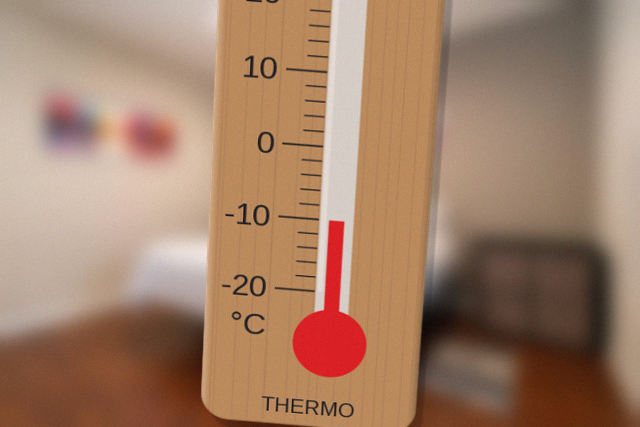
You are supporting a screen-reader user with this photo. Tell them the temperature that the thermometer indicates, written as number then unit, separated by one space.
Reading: -10 °C
